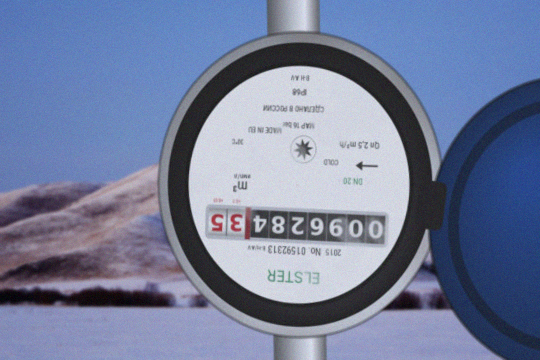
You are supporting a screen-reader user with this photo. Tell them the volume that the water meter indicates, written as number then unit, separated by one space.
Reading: 96284.35 m³
